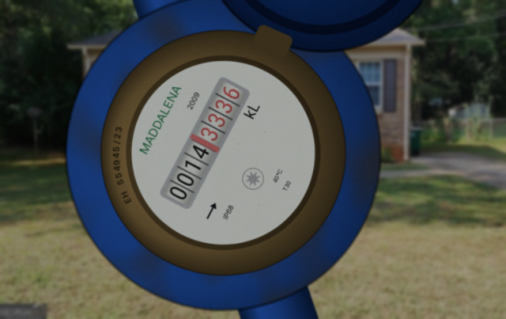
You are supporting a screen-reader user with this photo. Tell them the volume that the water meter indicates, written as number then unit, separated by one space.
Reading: 14.3336 kL
